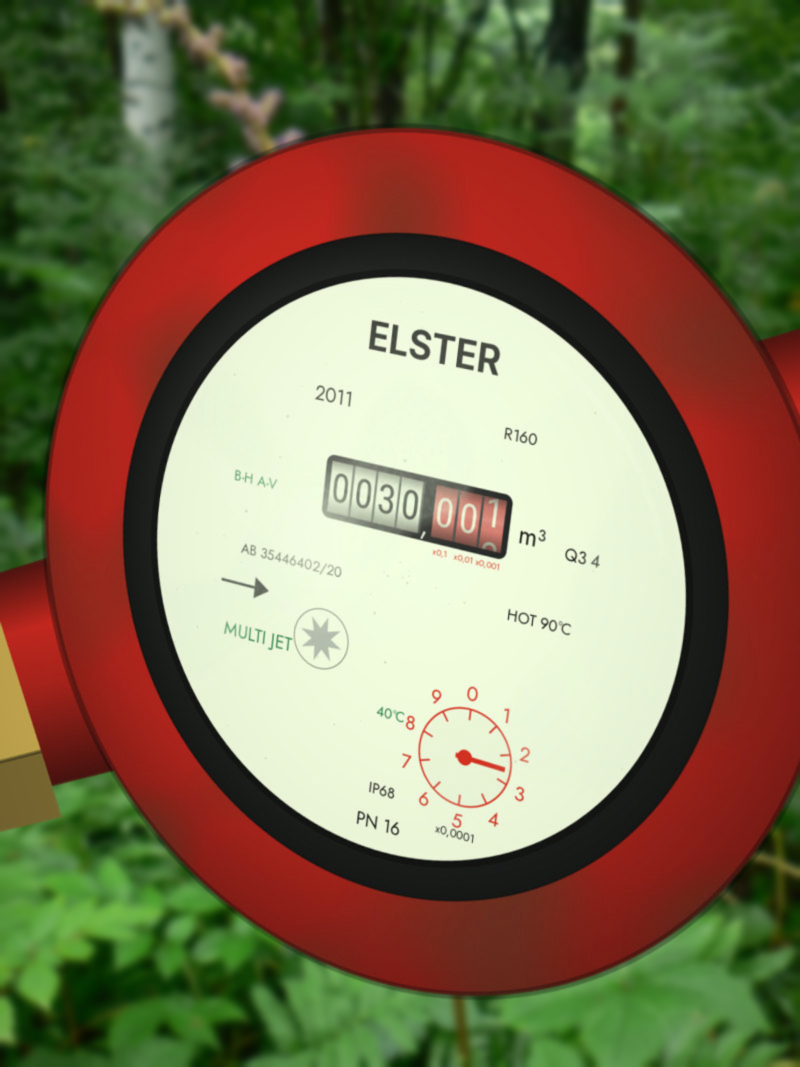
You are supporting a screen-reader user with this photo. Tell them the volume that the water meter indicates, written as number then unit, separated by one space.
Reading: 30.0012 m³
